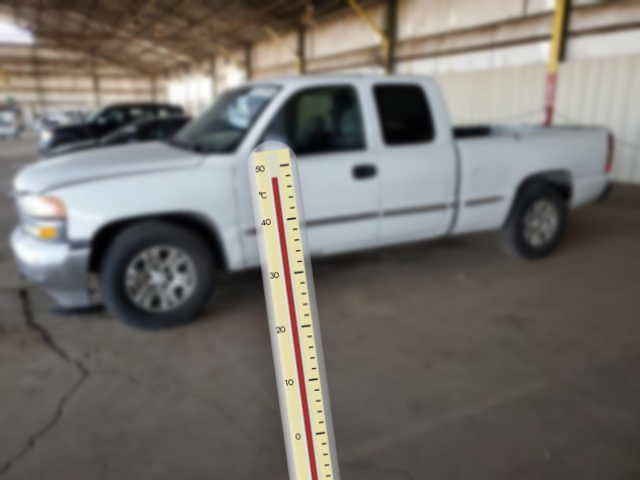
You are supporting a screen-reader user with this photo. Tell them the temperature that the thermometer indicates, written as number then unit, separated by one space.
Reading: 48 °C
